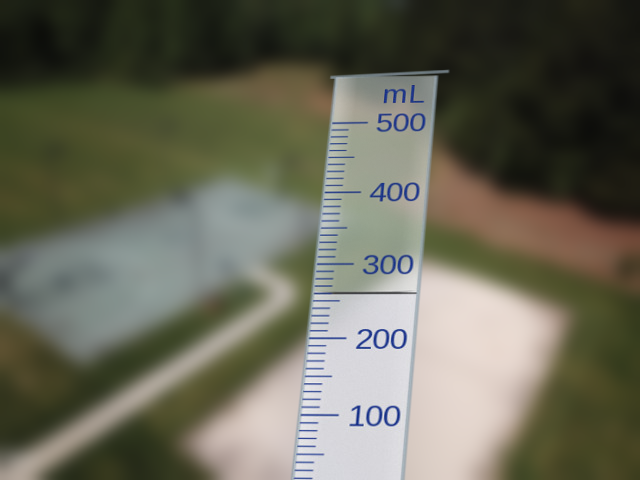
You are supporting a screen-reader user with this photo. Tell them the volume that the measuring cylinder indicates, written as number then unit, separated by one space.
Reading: 260 mL
